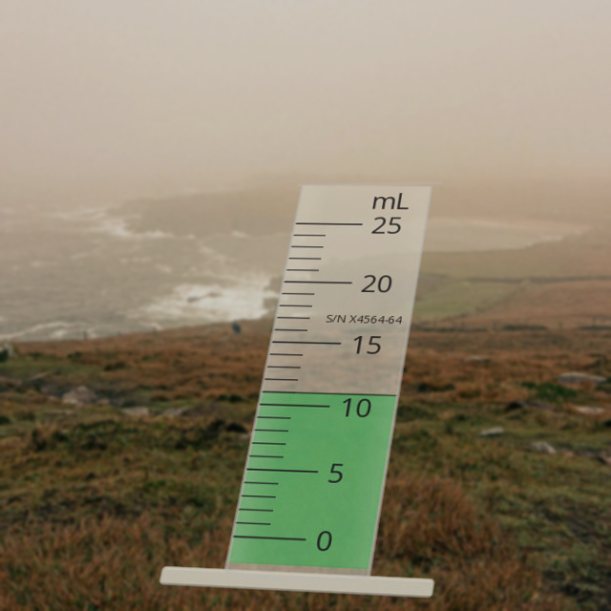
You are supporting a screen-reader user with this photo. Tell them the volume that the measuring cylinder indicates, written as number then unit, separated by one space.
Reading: 11 mL
